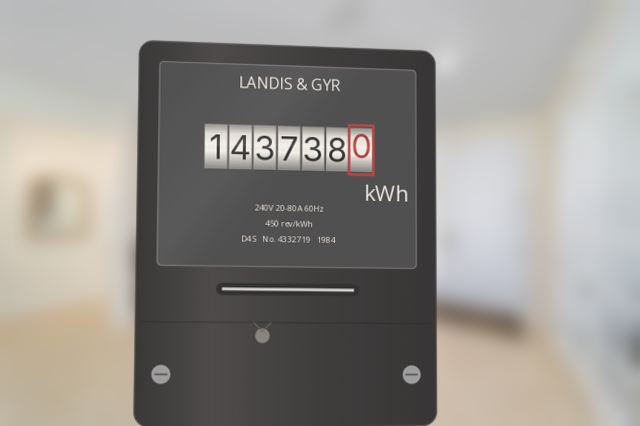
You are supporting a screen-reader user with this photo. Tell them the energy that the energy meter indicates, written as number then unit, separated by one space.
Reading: 143738.0 kWh
